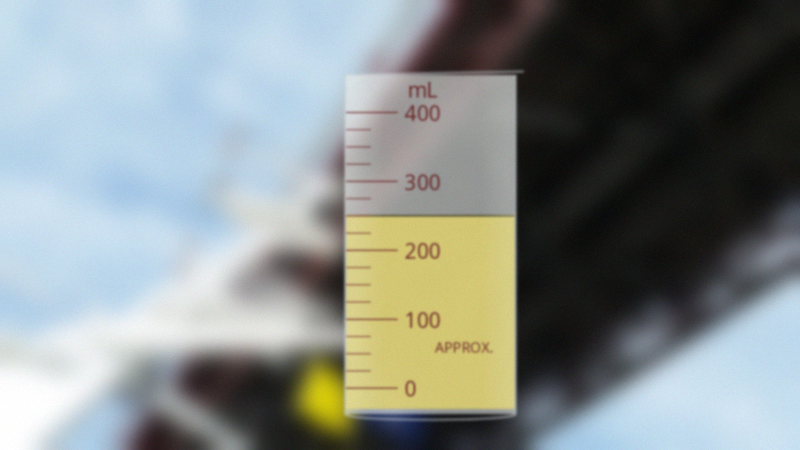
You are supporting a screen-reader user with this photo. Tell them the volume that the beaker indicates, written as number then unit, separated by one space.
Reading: 250 mL
